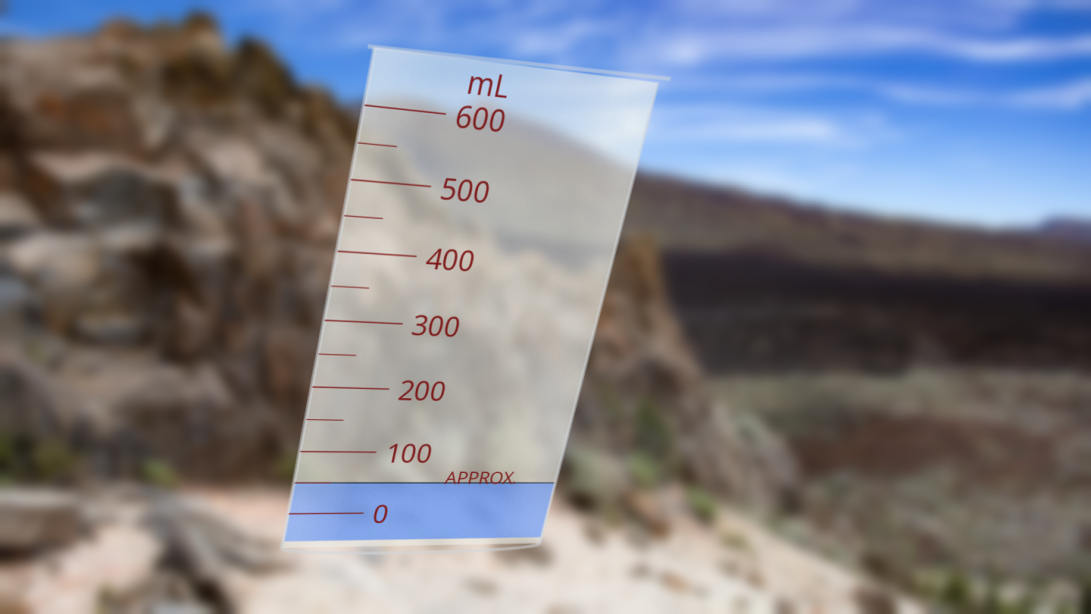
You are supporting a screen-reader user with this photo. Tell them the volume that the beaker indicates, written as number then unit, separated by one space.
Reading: 50 mL
